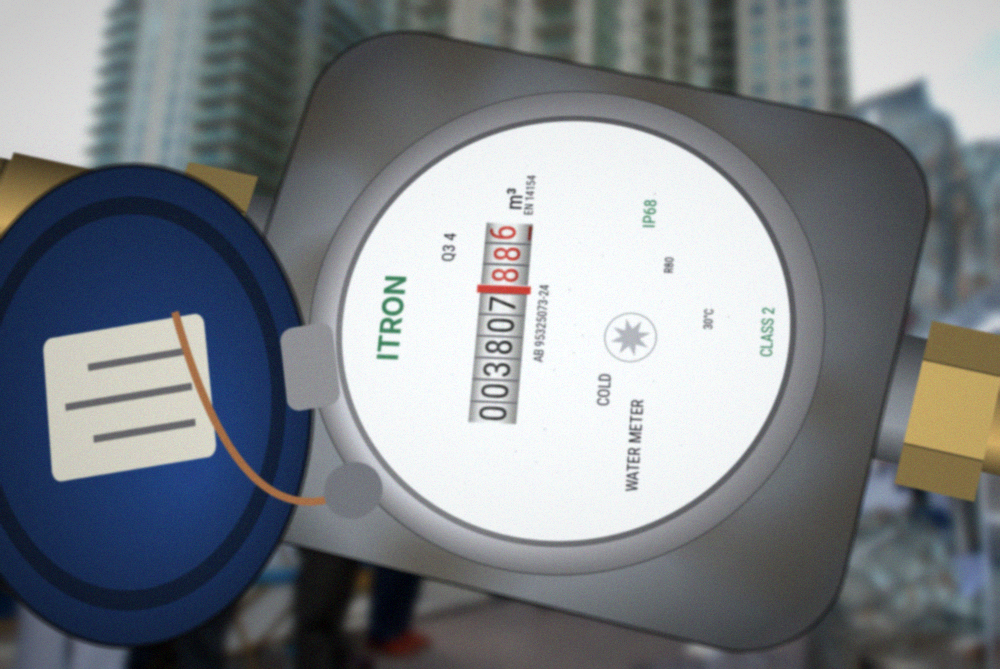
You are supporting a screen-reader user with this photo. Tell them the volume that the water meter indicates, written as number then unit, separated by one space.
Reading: 3807.886 m³
